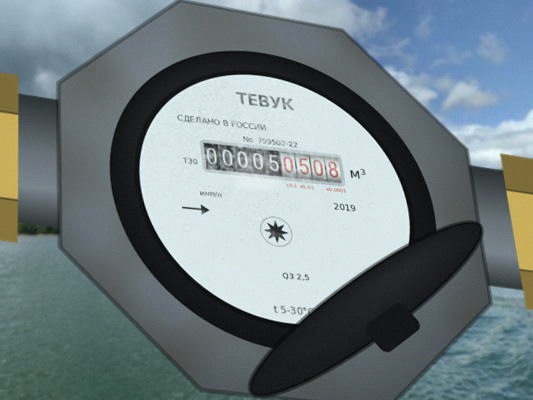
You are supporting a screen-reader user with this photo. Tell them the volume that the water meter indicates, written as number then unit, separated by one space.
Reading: 5.0508 m³
